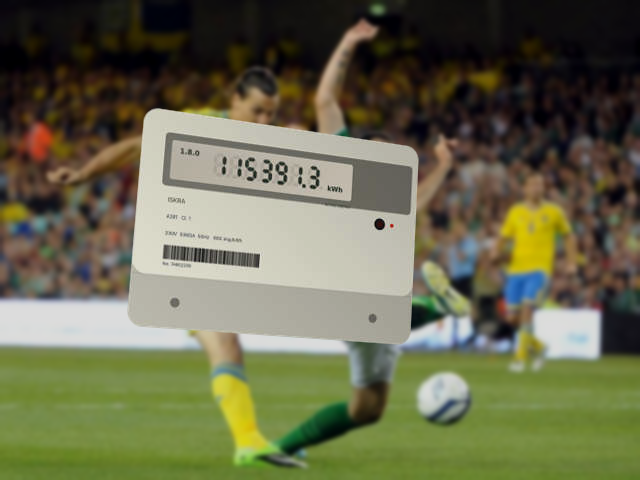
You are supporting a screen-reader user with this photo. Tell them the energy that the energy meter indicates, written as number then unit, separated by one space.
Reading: 115391.3 kWh
